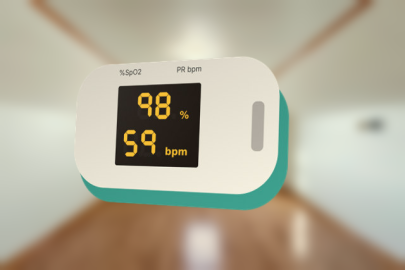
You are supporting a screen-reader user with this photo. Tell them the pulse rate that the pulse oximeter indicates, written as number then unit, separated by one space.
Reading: 59 bpm
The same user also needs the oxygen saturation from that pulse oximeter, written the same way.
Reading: 98 %
